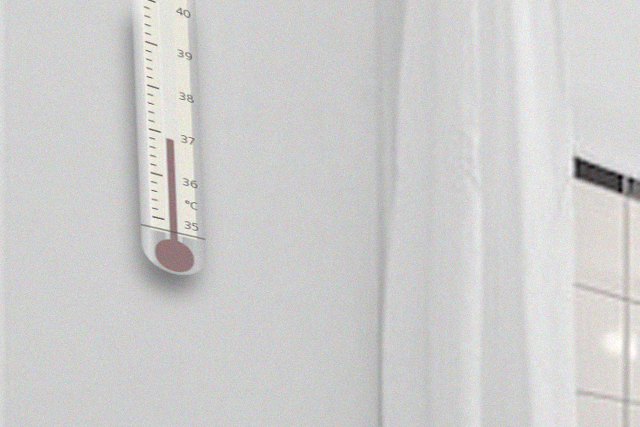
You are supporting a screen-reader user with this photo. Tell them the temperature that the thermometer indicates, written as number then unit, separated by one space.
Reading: 36.9 °C
